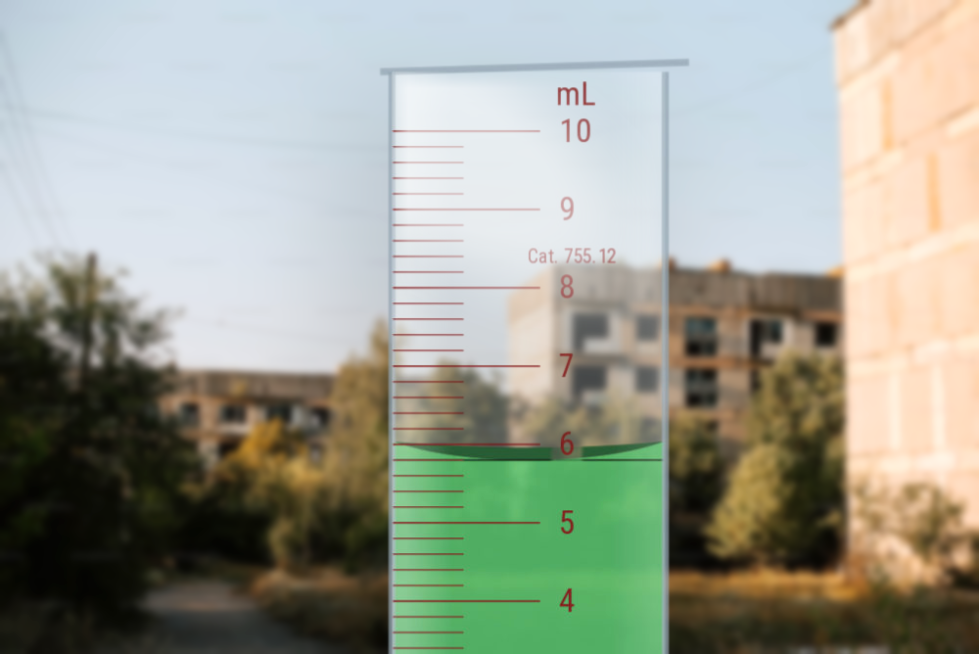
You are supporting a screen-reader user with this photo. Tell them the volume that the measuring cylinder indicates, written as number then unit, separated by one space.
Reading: 5.8 mL
